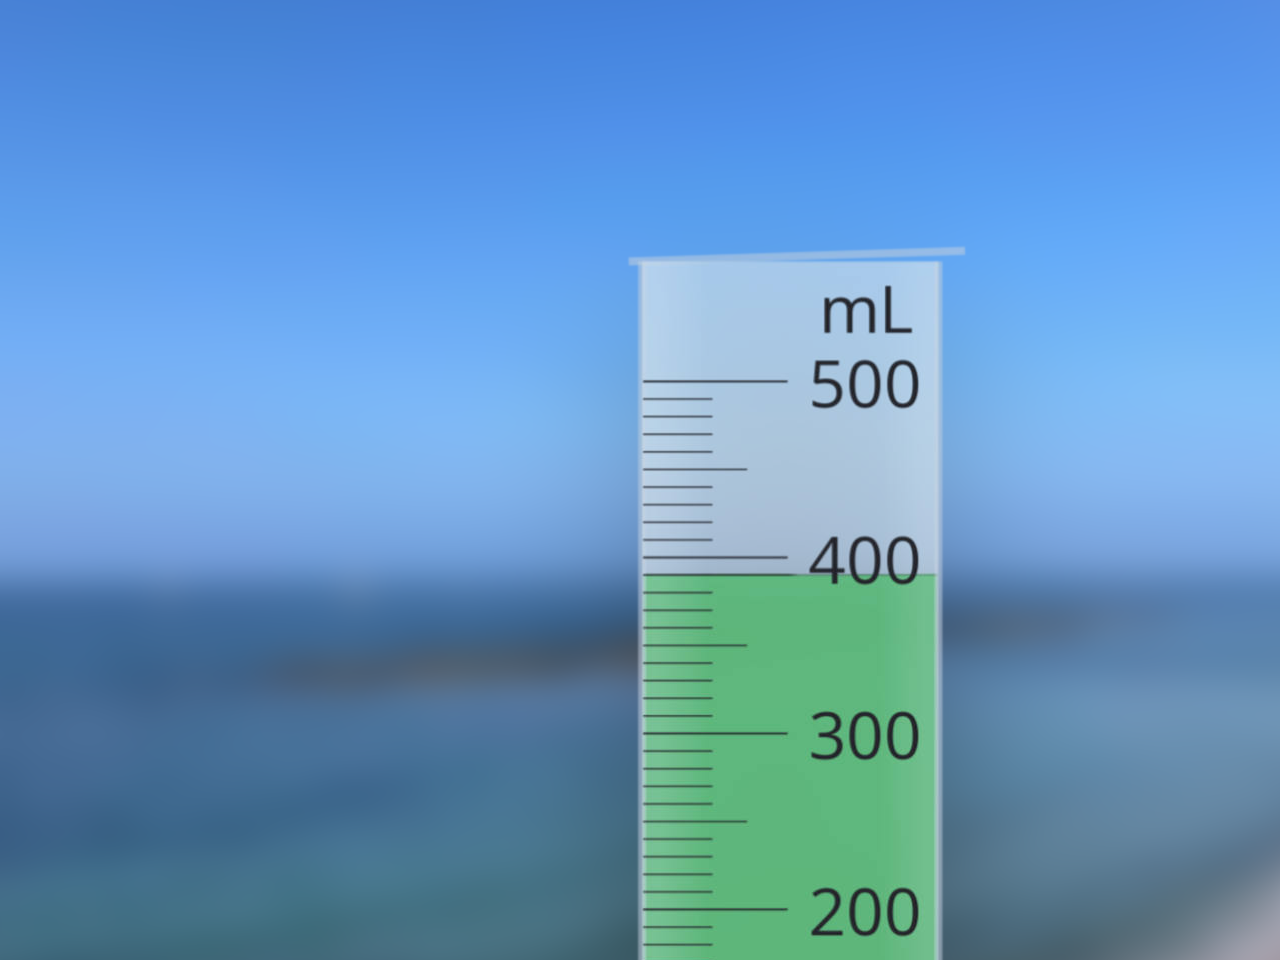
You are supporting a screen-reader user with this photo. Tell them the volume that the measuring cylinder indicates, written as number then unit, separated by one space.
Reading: 390 mL
